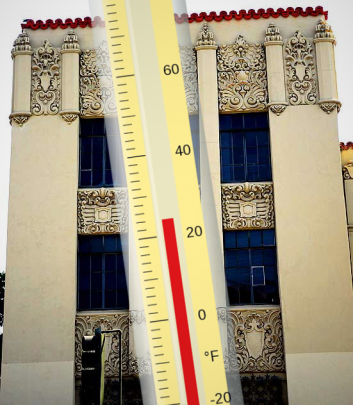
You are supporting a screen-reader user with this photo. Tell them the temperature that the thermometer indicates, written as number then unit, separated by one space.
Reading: 24 °F
